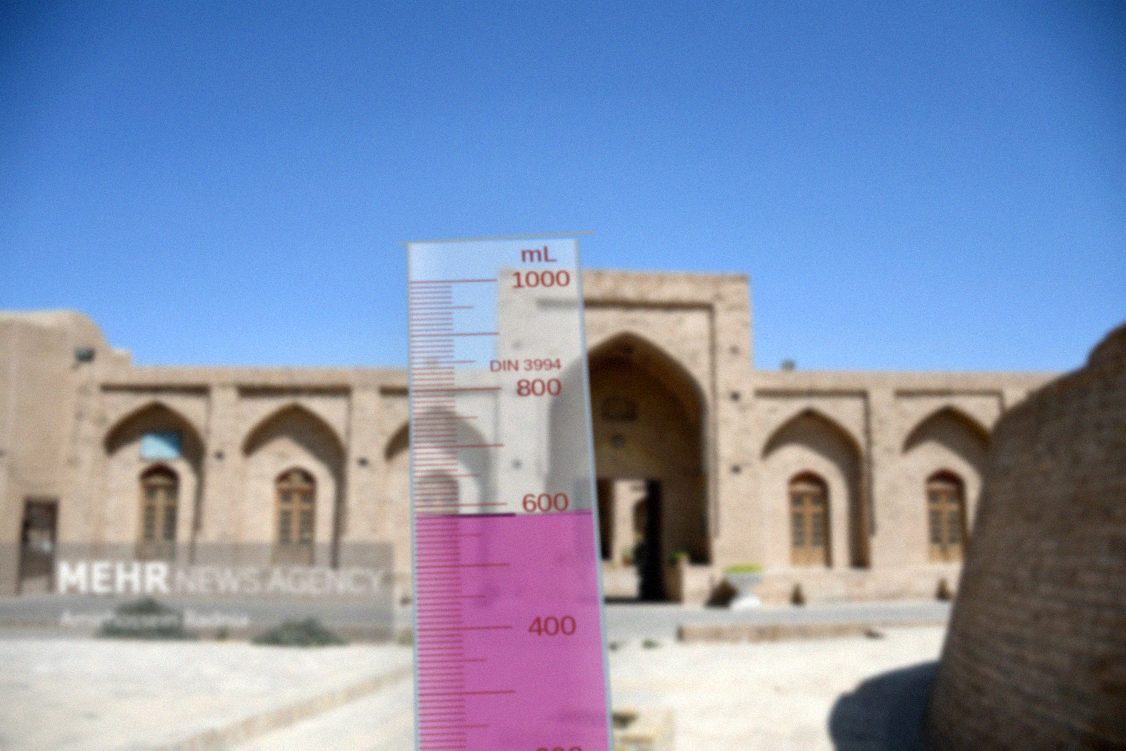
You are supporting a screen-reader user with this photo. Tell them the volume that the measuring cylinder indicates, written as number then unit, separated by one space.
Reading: 580 mL
